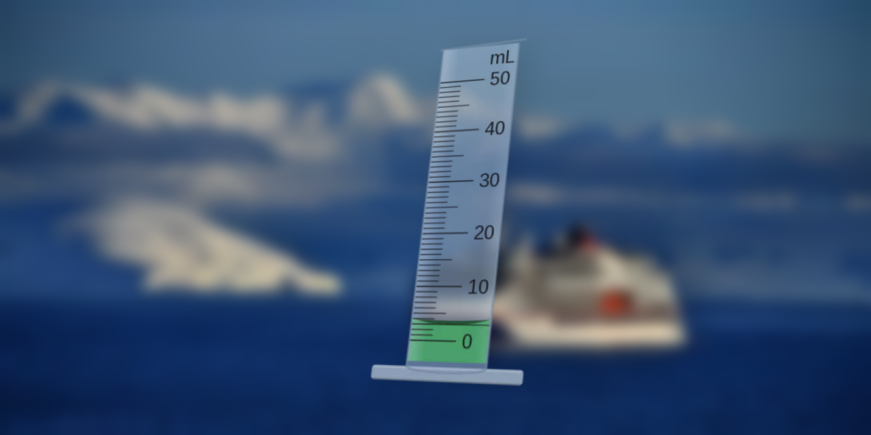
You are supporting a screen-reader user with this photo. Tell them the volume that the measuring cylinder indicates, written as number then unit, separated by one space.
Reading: 3 mL
